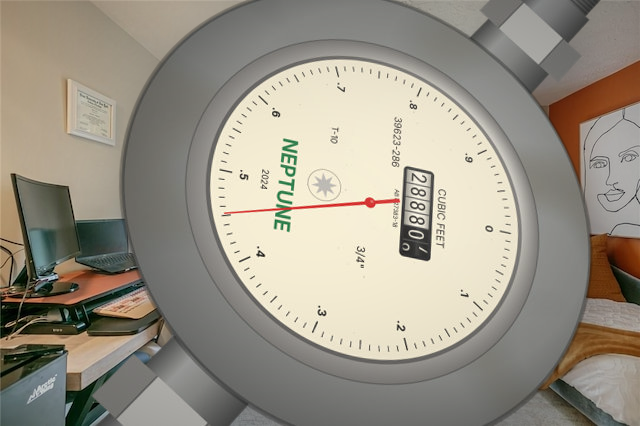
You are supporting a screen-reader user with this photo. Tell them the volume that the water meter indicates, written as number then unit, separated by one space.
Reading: 288807.45 ft³
